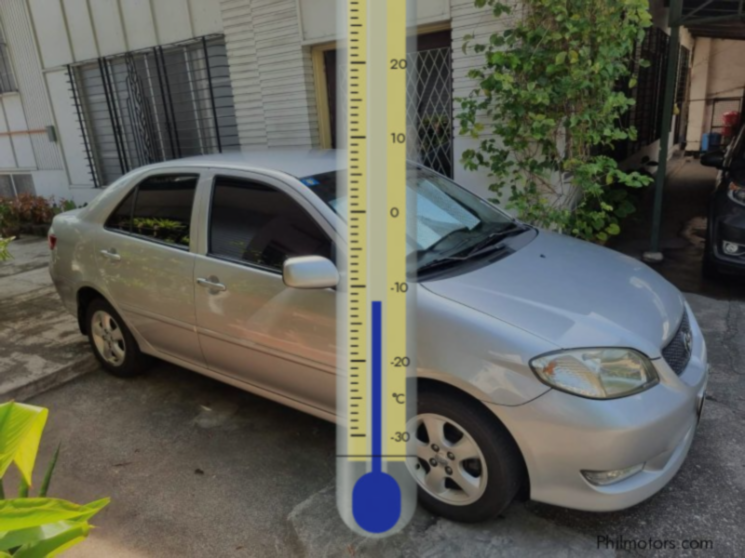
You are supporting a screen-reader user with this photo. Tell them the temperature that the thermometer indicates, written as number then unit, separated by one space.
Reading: -12 °C
